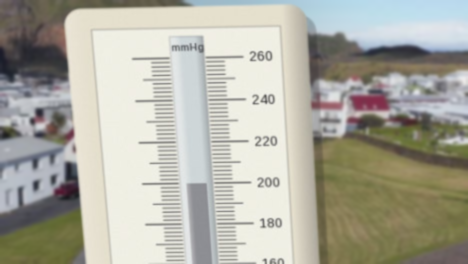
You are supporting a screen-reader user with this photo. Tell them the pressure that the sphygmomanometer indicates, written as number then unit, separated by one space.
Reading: 200 mmHg
